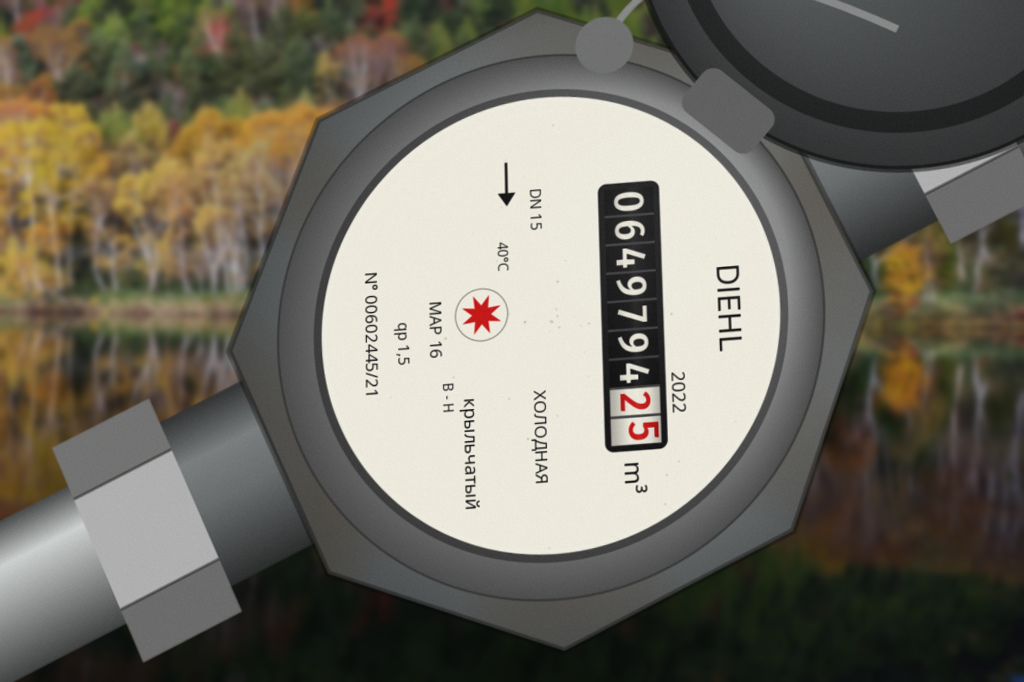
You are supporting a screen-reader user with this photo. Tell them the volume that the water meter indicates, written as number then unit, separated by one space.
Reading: 649794.25 m³
